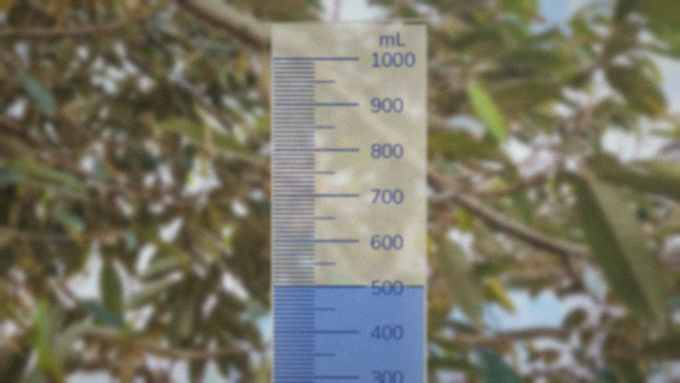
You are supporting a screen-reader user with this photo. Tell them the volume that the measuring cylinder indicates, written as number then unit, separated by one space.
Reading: 500 mL
